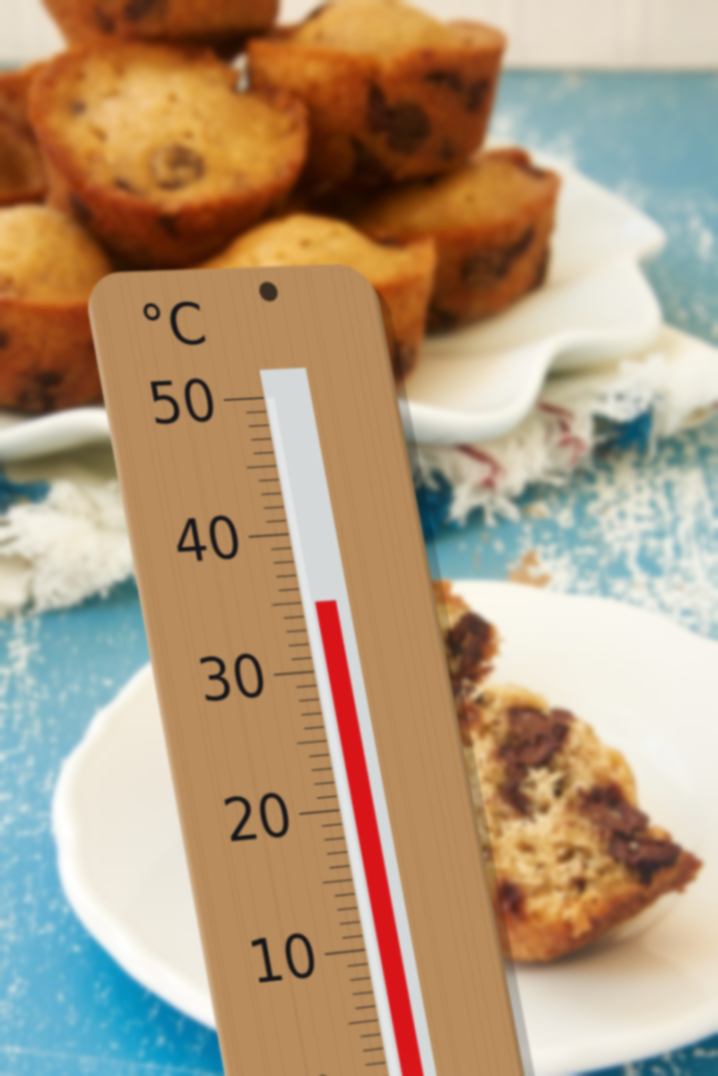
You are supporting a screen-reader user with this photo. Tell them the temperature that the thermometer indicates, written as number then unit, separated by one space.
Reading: 35 °C
